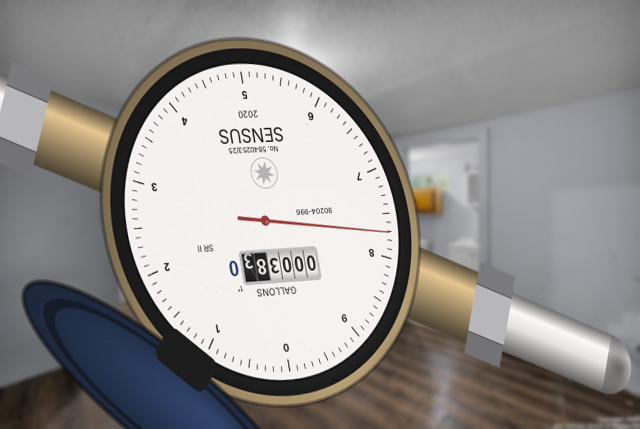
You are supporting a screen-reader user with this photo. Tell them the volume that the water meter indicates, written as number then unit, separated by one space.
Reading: 3827.7 gal
